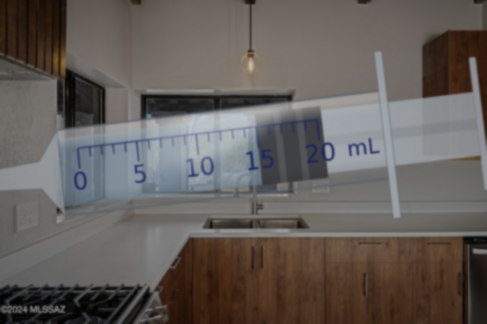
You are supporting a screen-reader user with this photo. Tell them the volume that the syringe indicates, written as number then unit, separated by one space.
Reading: 15 mL
